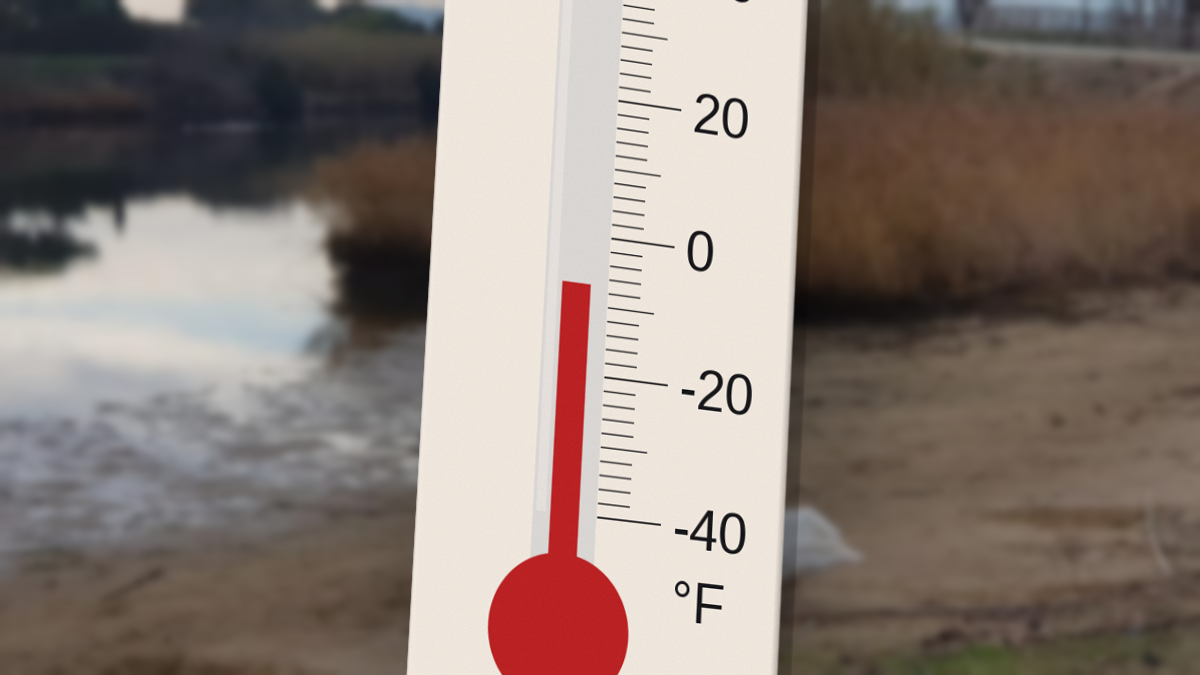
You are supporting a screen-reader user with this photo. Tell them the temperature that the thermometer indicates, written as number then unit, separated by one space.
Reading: -7 °F
